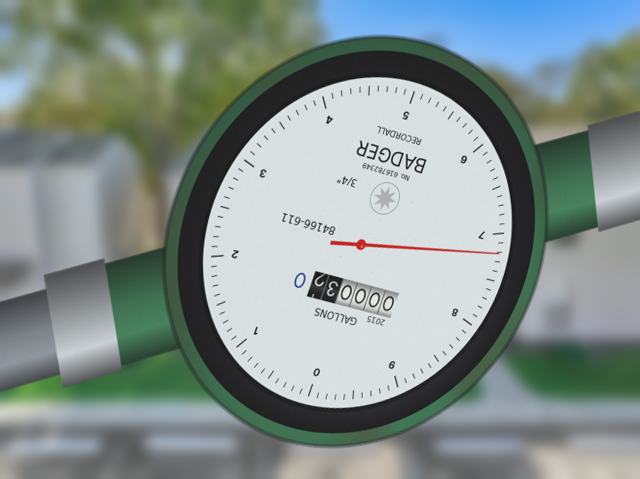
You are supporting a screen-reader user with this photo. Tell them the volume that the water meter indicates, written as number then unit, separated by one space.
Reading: 317.2 gal
